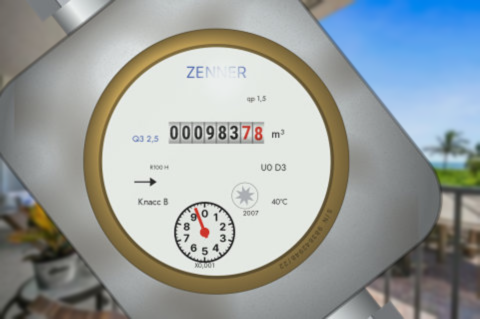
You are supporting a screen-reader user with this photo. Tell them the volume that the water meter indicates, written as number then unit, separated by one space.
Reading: 983.779 m³
